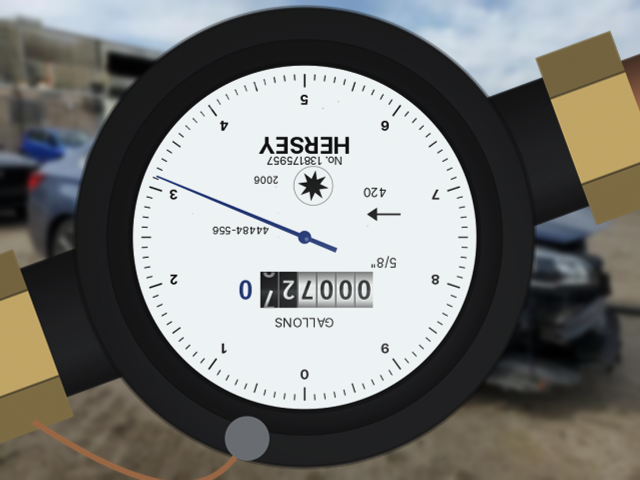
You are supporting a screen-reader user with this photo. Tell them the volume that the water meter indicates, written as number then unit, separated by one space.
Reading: 7273.1 gal
